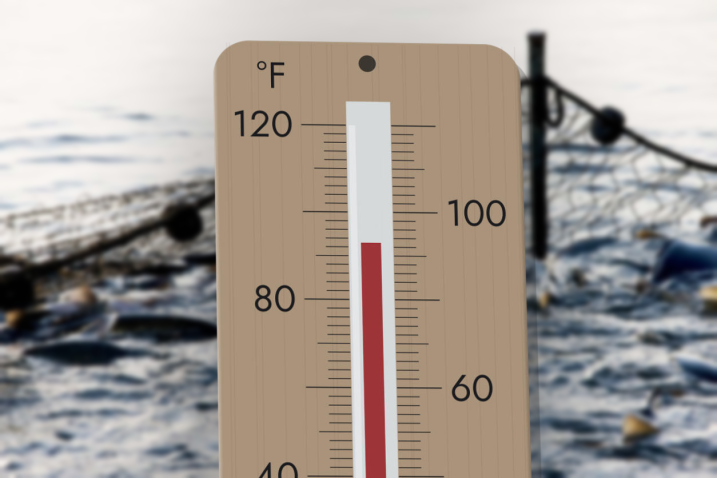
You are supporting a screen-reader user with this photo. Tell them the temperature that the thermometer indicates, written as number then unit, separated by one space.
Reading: 93 °F
